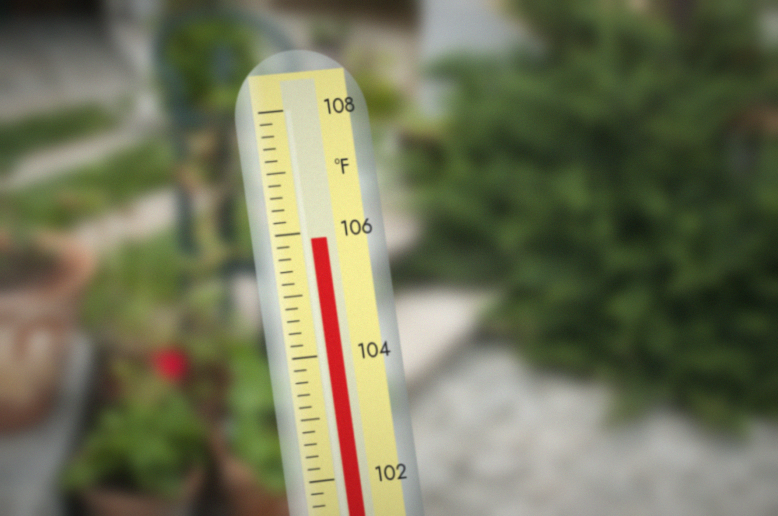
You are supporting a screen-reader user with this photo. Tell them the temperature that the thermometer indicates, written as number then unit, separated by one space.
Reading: 105.9 °F
